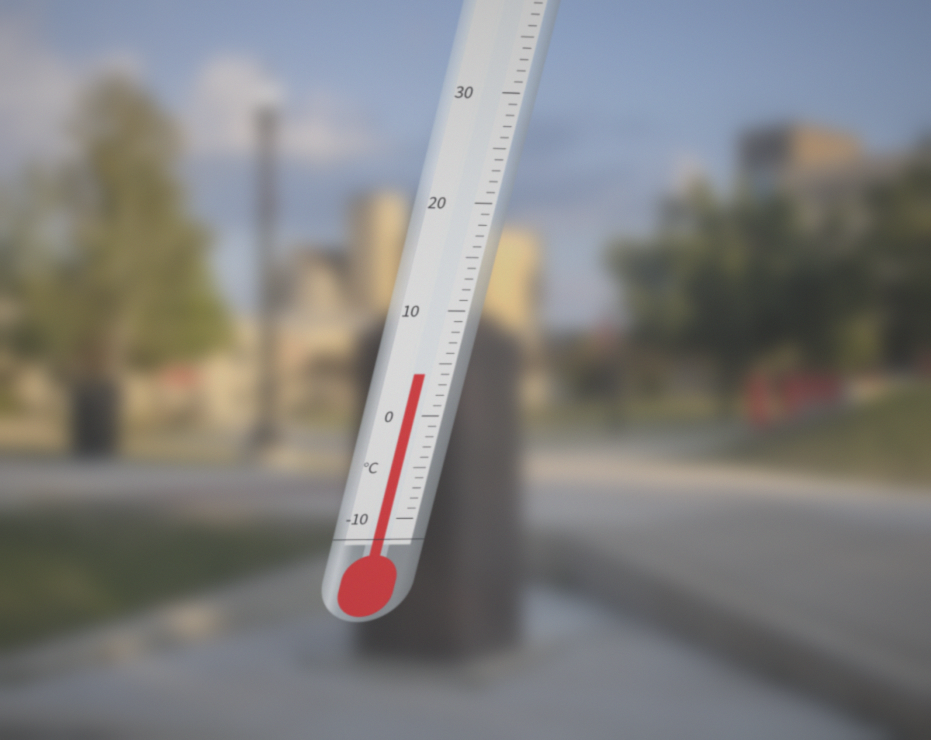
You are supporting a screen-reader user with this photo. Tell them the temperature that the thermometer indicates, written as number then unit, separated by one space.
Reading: 4 °C
